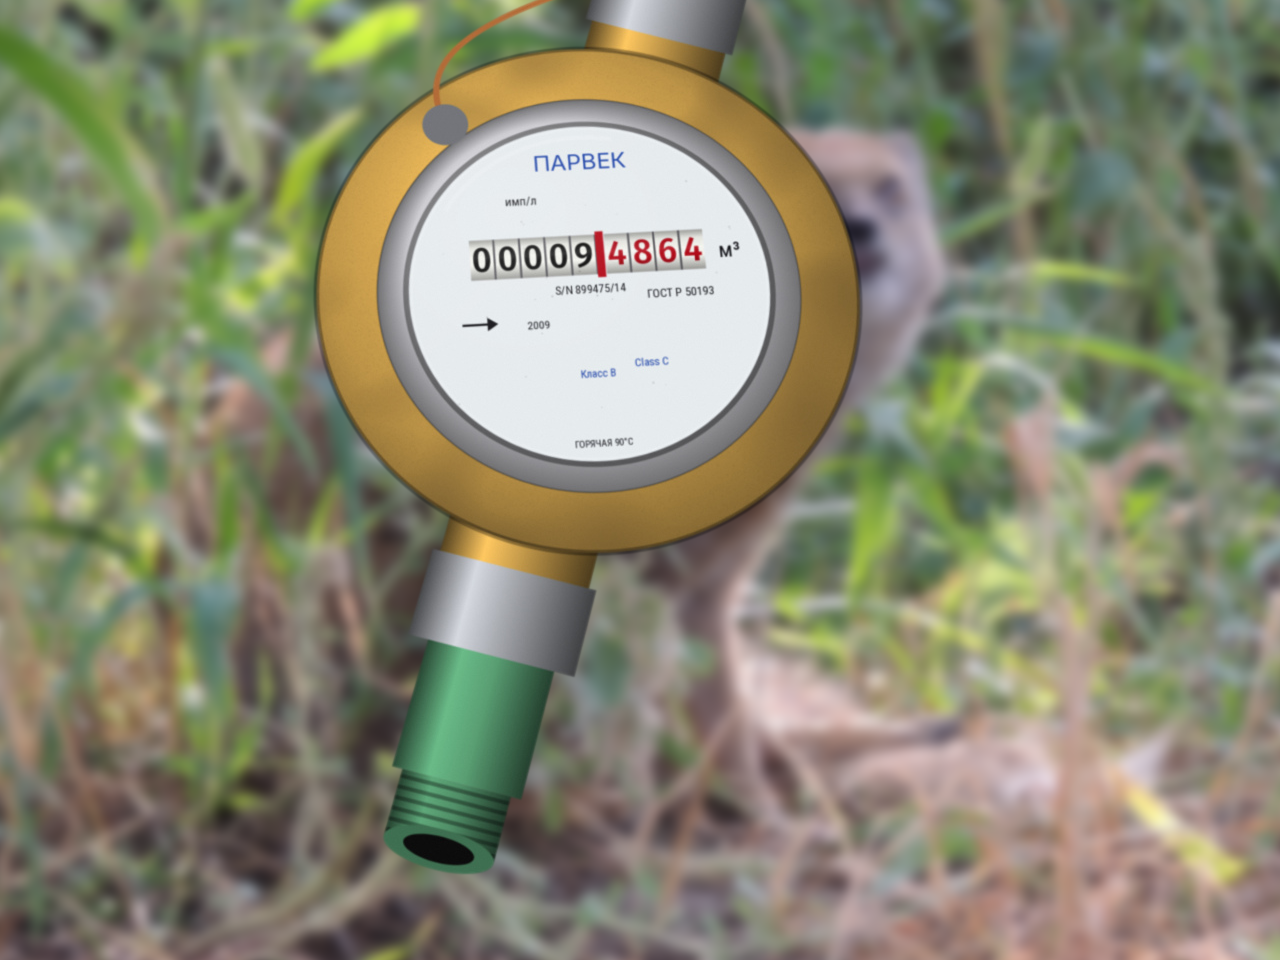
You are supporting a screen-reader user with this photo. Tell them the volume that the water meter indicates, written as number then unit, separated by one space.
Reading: 9.4864 m³
